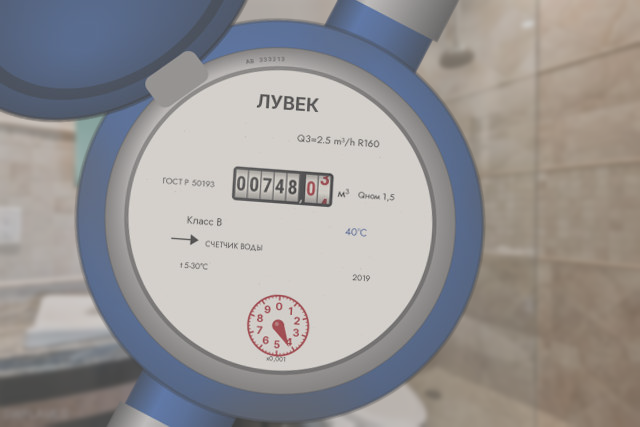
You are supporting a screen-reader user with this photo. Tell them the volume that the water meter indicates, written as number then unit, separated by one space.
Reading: 748.034 m³
